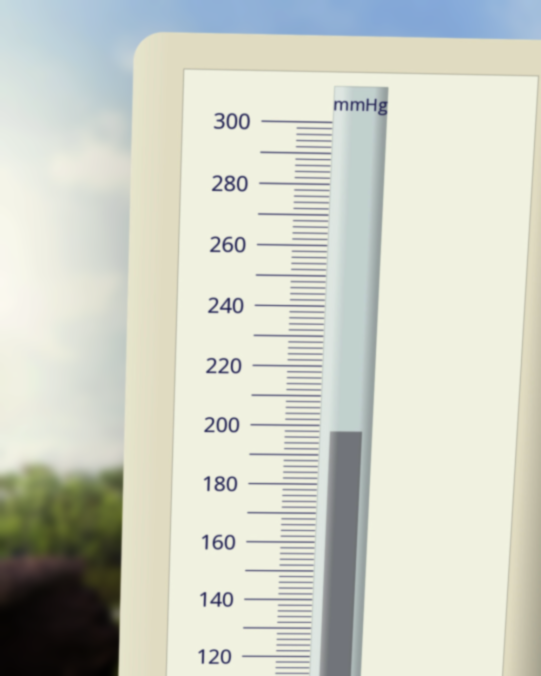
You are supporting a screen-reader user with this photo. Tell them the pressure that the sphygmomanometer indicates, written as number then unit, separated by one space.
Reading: 198 mmHg
